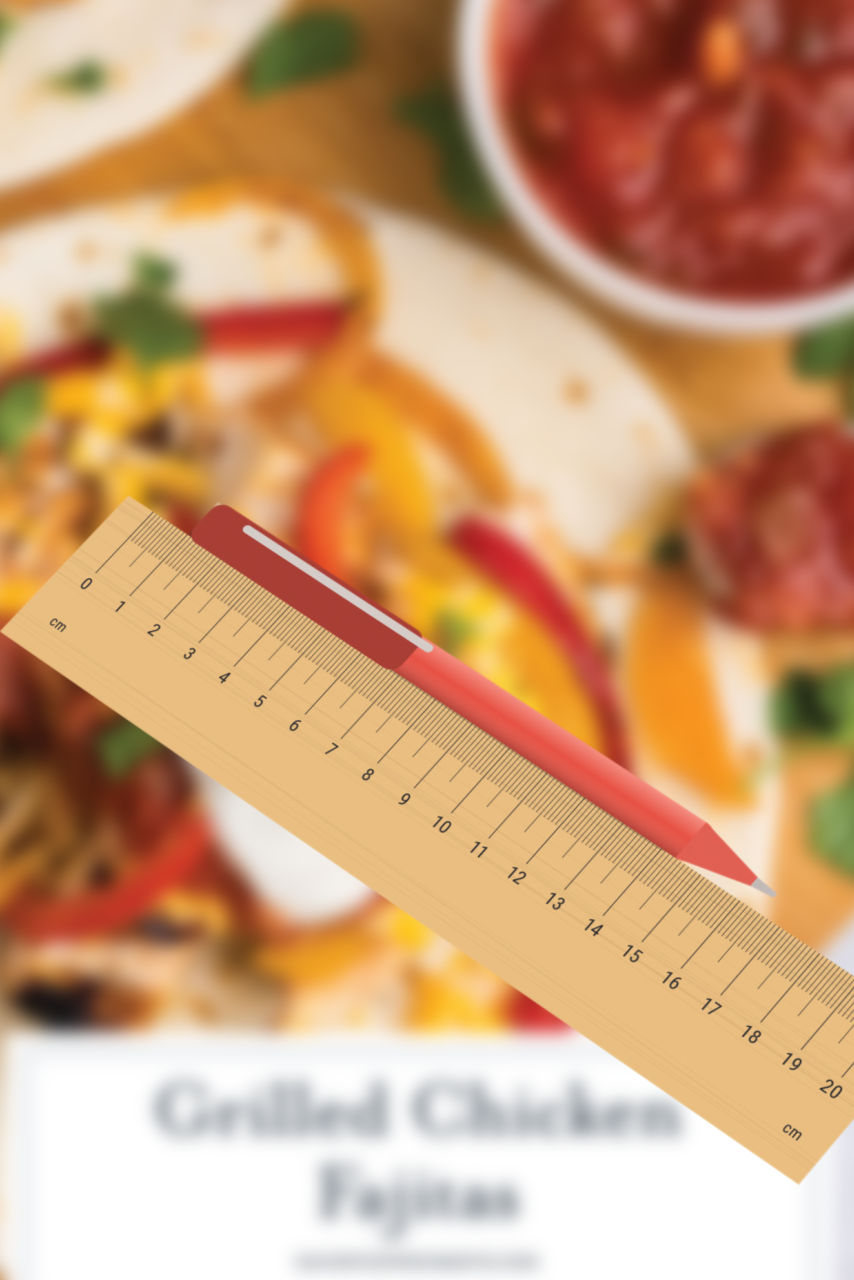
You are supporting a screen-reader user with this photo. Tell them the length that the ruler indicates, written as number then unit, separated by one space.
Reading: 15.5 cm
